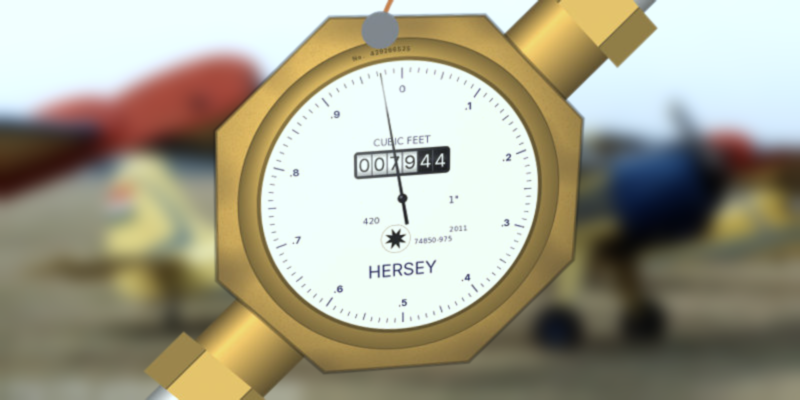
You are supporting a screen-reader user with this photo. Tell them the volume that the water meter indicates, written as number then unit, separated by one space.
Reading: 7943.97 ft³
